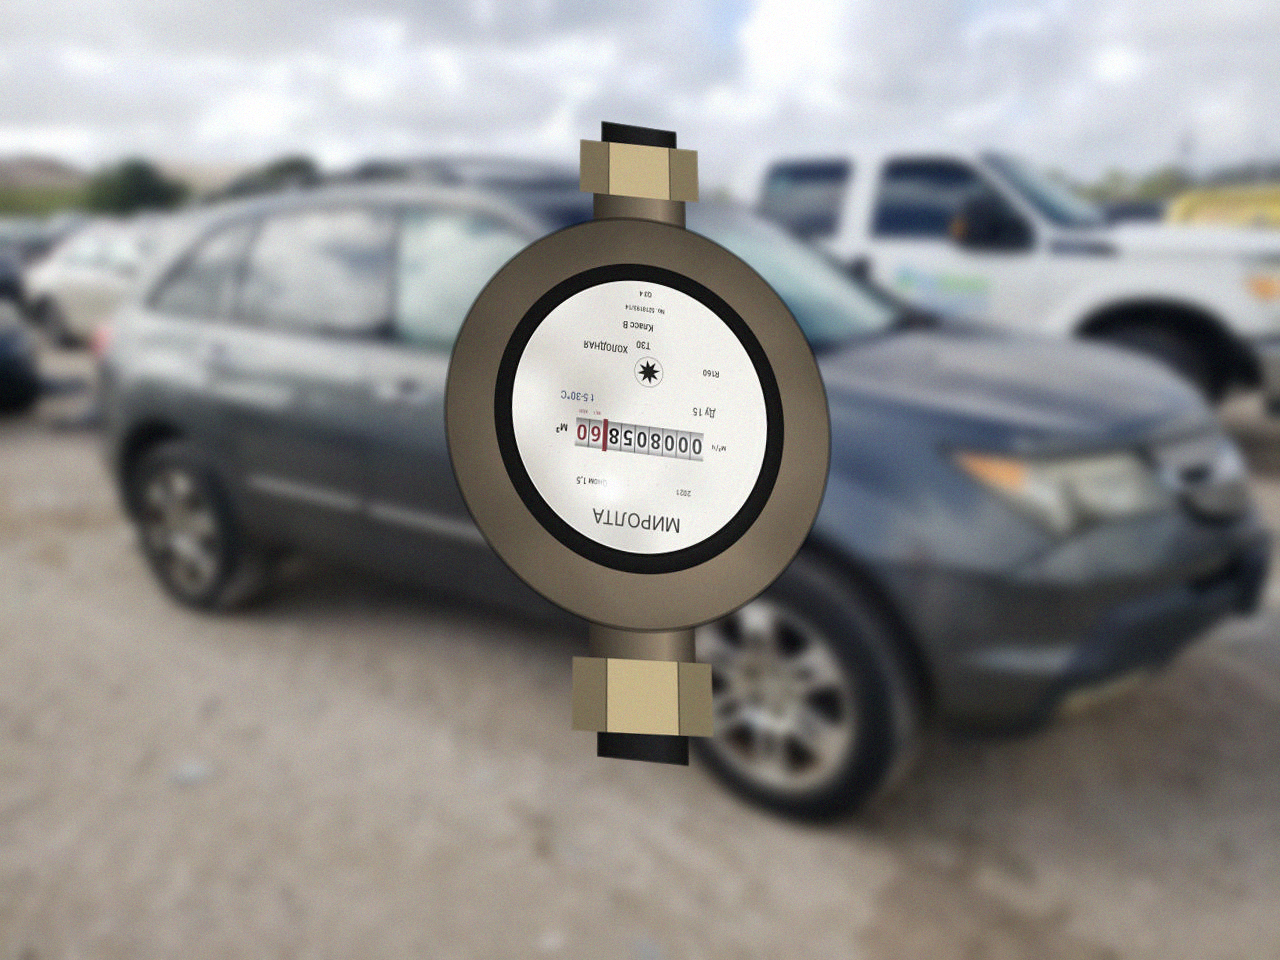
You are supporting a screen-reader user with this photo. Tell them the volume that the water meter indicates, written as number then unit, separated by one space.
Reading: 8058.60 m³
